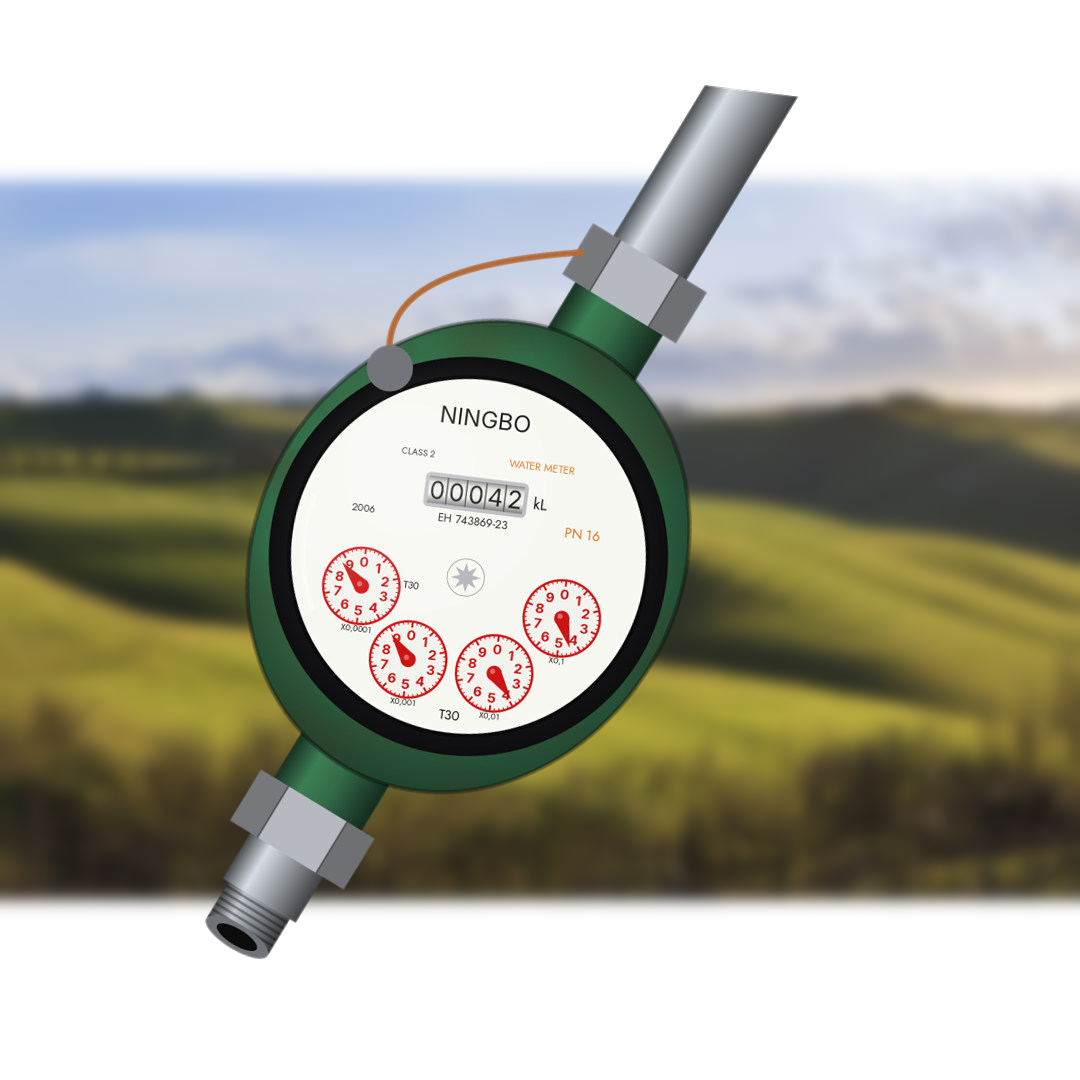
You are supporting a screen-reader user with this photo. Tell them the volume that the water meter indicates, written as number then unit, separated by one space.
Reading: 42.4388 kL
